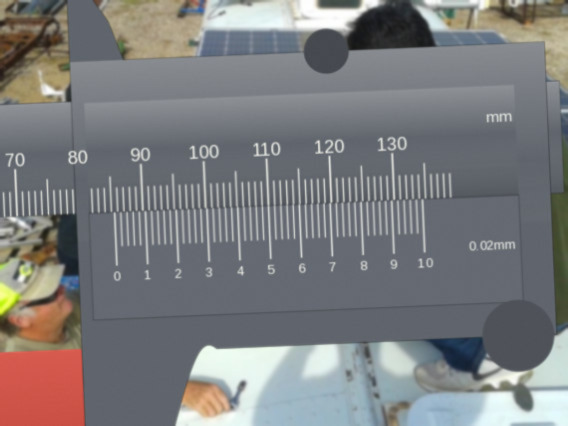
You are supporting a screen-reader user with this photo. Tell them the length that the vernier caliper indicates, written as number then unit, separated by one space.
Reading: 85.5 mm
